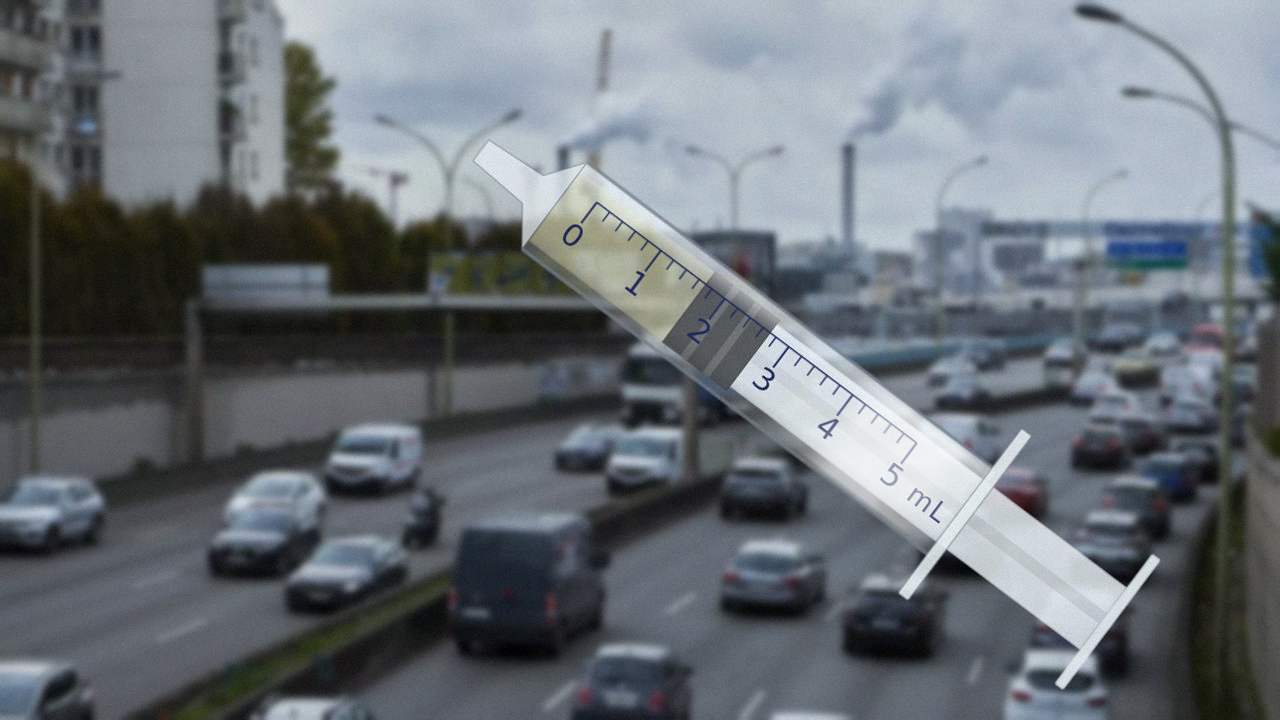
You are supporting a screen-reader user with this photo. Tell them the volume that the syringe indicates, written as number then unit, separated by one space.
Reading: 1.7 mL
